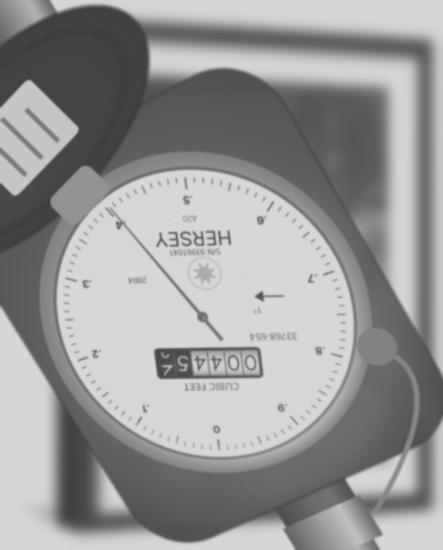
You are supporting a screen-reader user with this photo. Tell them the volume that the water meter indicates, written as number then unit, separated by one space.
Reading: 4452.40 ft³
